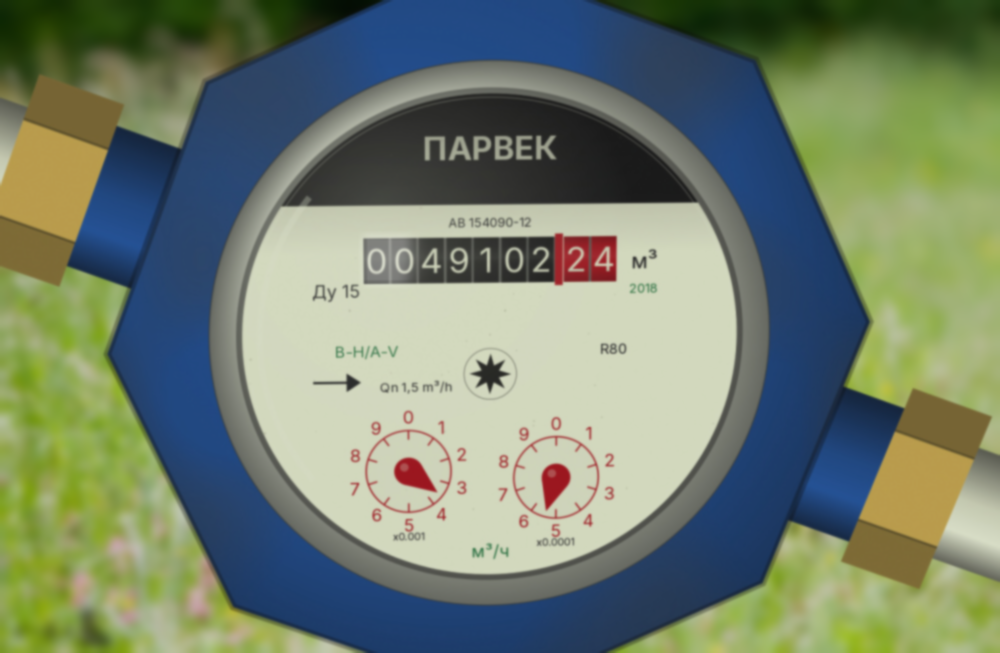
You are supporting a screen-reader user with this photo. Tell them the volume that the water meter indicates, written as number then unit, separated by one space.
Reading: 49102.2435 m³
